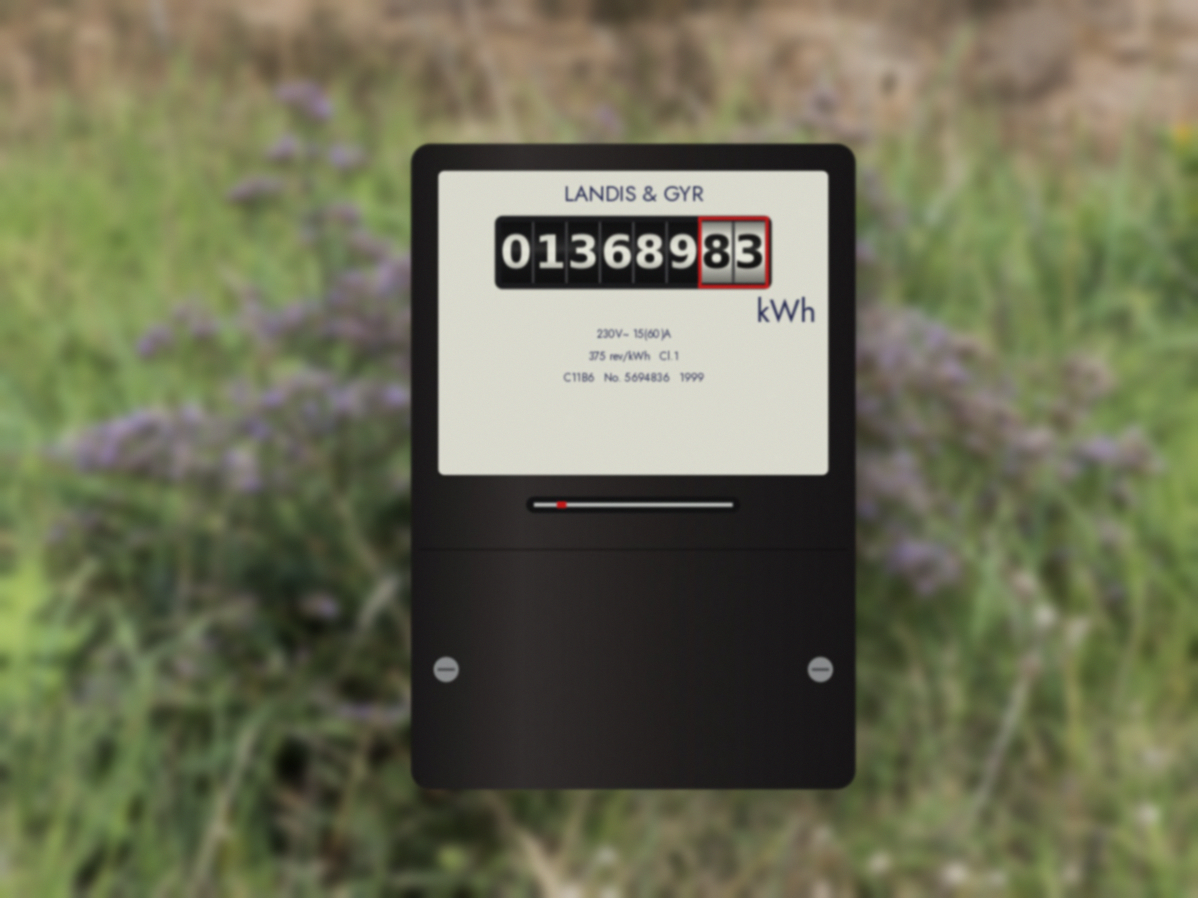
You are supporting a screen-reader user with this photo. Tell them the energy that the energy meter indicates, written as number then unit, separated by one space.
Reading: 13689.83 kWh
